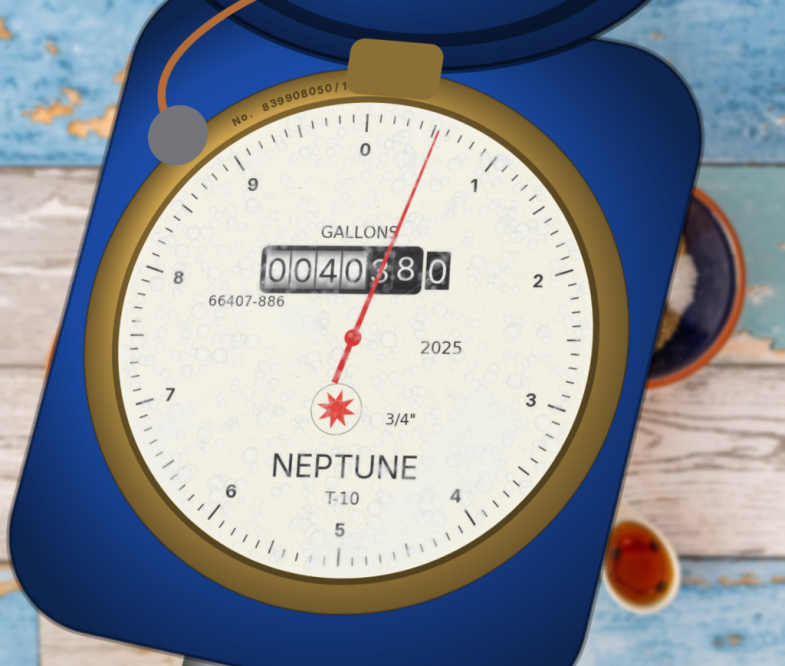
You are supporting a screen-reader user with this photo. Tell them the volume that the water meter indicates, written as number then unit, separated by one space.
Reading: 40380.5 gal
